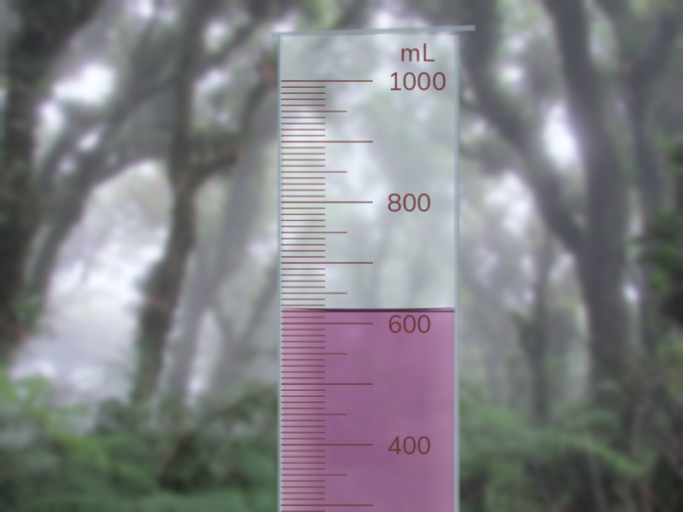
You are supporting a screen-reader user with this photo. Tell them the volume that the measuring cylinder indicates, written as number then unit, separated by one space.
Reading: 620 mL
